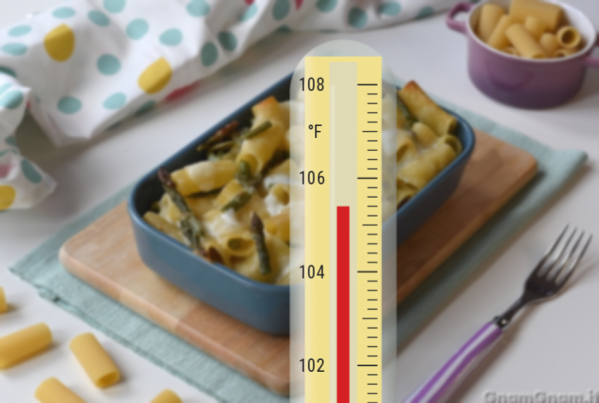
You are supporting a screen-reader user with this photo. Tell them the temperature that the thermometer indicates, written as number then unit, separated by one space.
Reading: 105.4 °F
